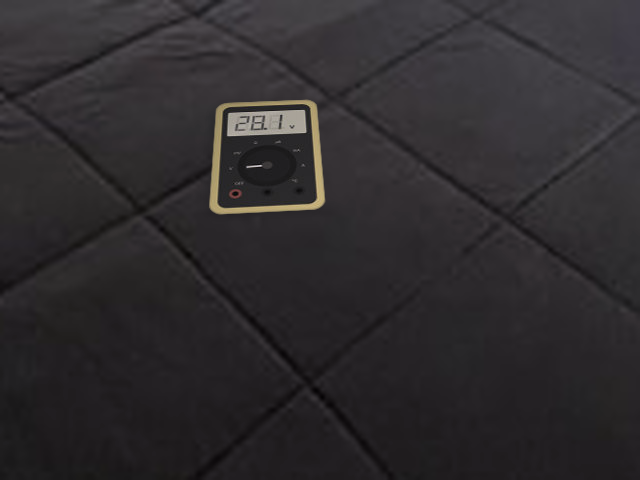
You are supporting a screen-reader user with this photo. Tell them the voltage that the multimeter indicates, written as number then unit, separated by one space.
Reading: 28.1 V
